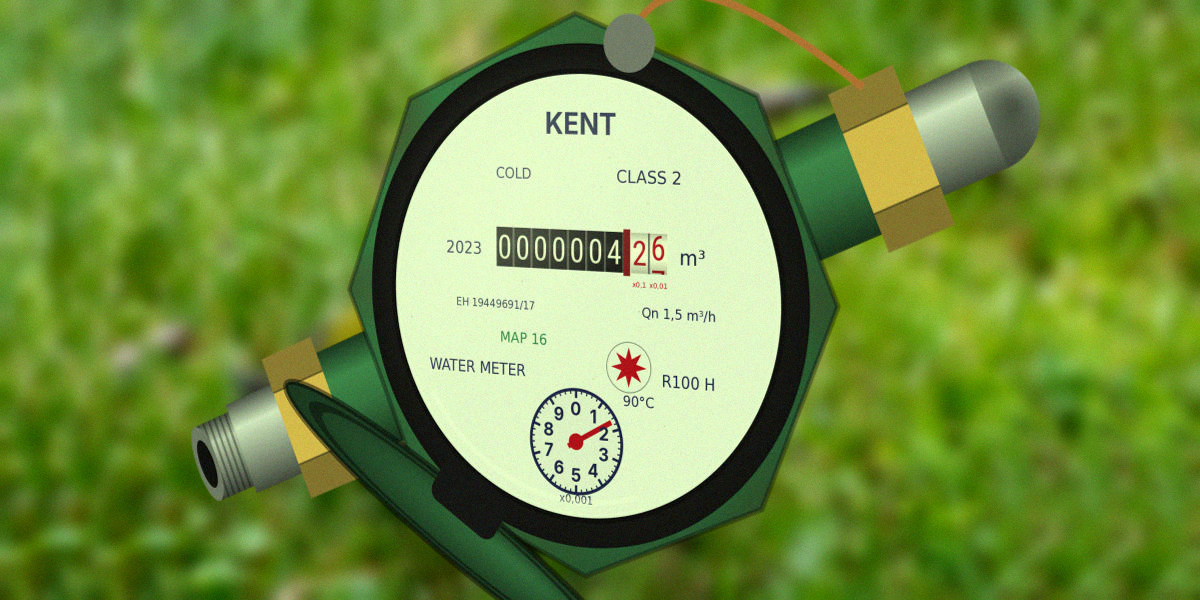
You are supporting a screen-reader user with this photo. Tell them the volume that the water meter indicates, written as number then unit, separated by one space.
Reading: 4.261 m³
